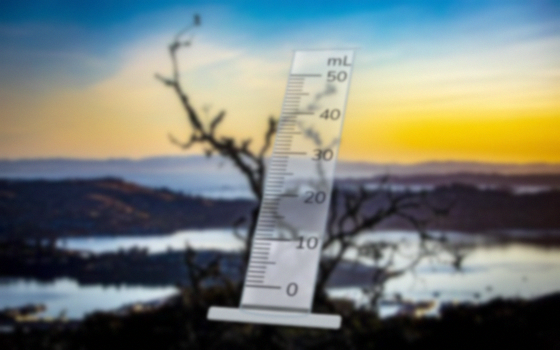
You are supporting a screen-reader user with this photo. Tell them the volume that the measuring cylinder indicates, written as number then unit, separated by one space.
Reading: 10 mL
